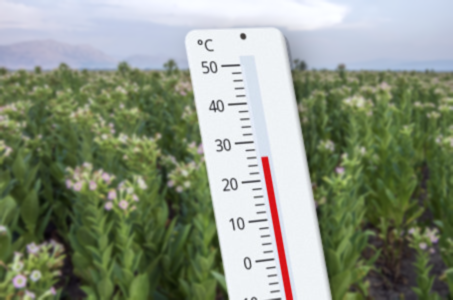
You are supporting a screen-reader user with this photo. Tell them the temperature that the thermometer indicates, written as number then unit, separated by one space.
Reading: 26 °C
